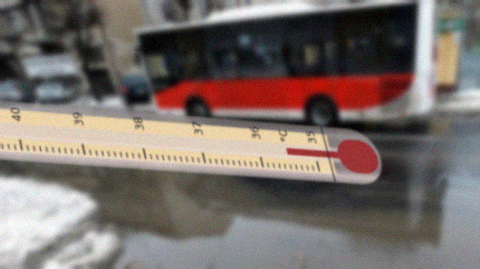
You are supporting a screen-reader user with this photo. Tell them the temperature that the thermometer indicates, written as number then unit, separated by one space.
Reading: 35.5 °C
